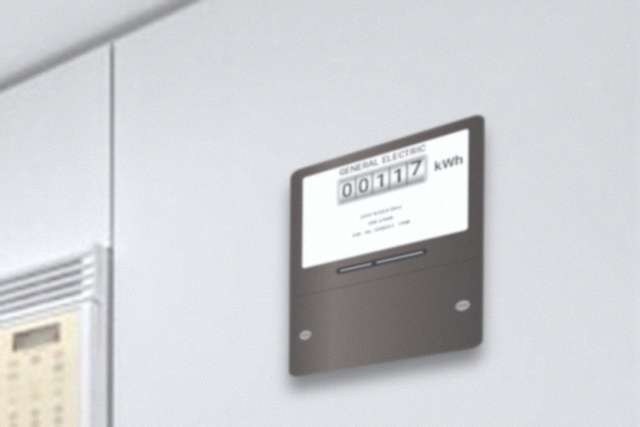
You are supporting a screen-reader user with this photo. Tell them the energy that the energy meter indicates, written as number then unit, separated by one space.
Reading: 117 kWh
